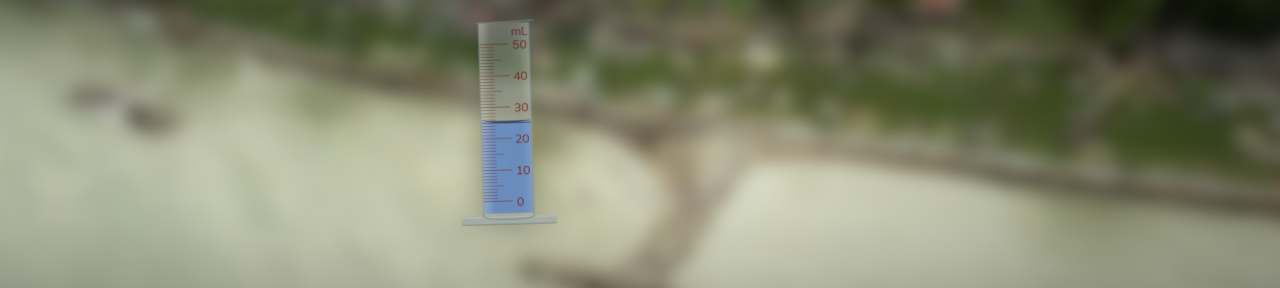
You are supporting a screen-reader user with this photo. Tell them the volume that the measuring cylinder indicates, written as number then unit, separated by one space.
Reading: 25 mL
